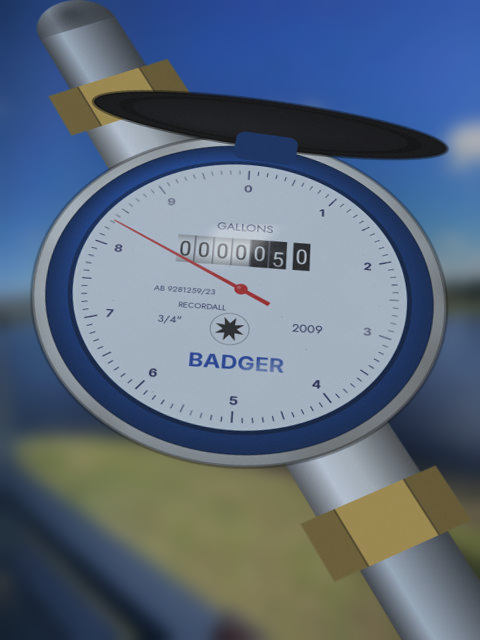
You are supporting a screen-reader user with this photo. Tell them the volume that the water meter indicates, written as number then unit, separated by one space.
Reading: 48.3 gal
